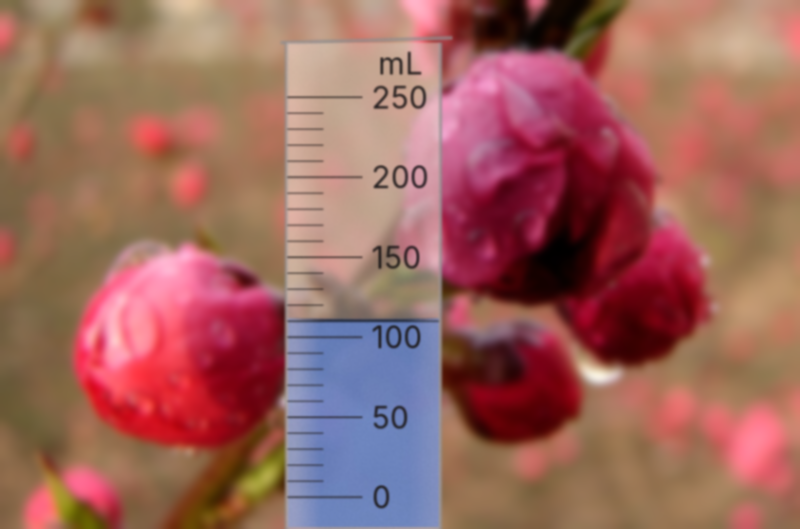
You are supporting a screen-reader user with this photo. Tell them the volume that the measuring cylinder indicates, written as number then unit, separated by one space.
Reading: 110 mL
